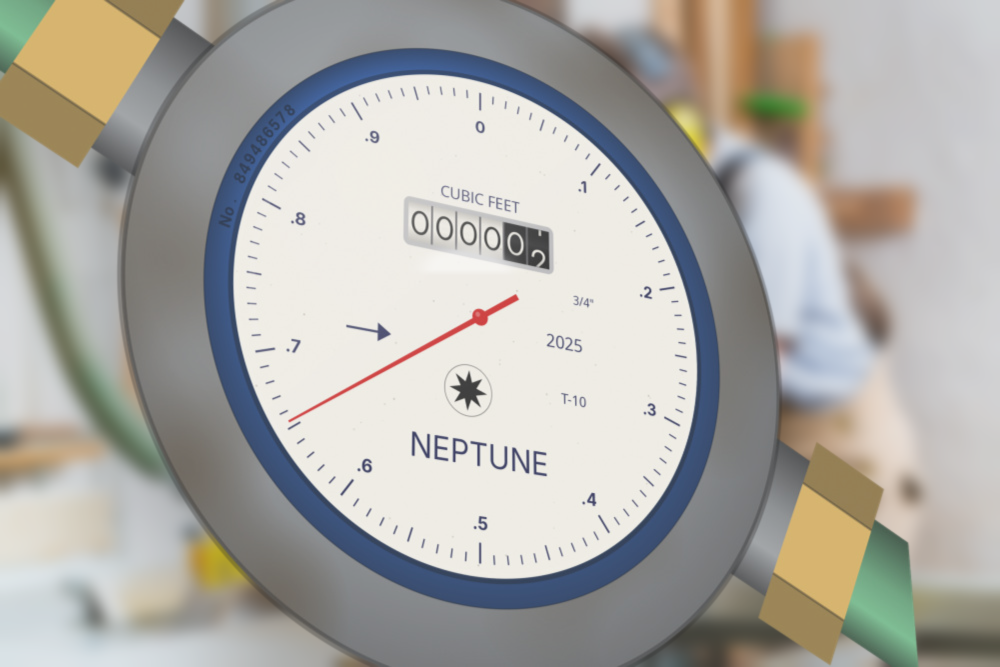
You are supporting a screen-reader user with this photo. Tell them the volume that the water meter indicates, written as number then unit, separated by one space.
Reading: 1.65 ft³
